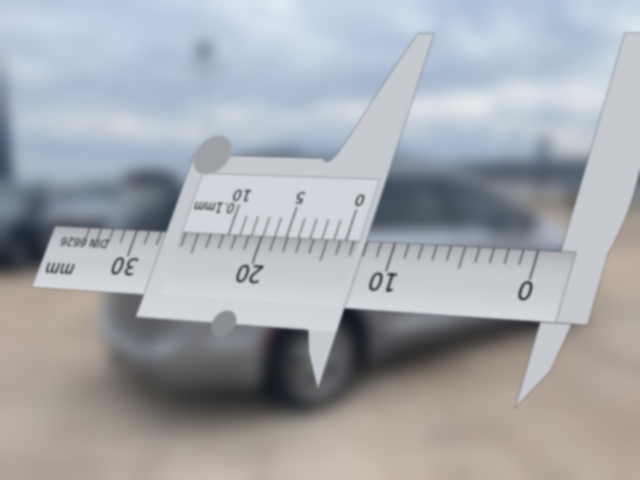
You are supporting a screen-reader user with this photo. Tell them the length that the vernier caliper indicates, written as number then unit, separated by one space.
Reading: 13.6 mm
